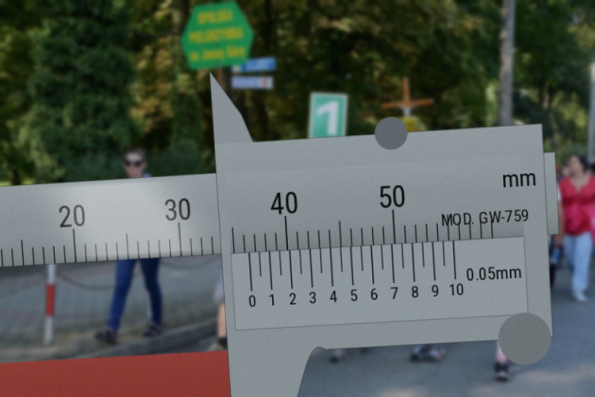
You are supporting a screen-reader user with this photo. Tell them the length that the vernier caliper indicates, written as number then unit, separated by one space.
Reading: 36.4 mm
